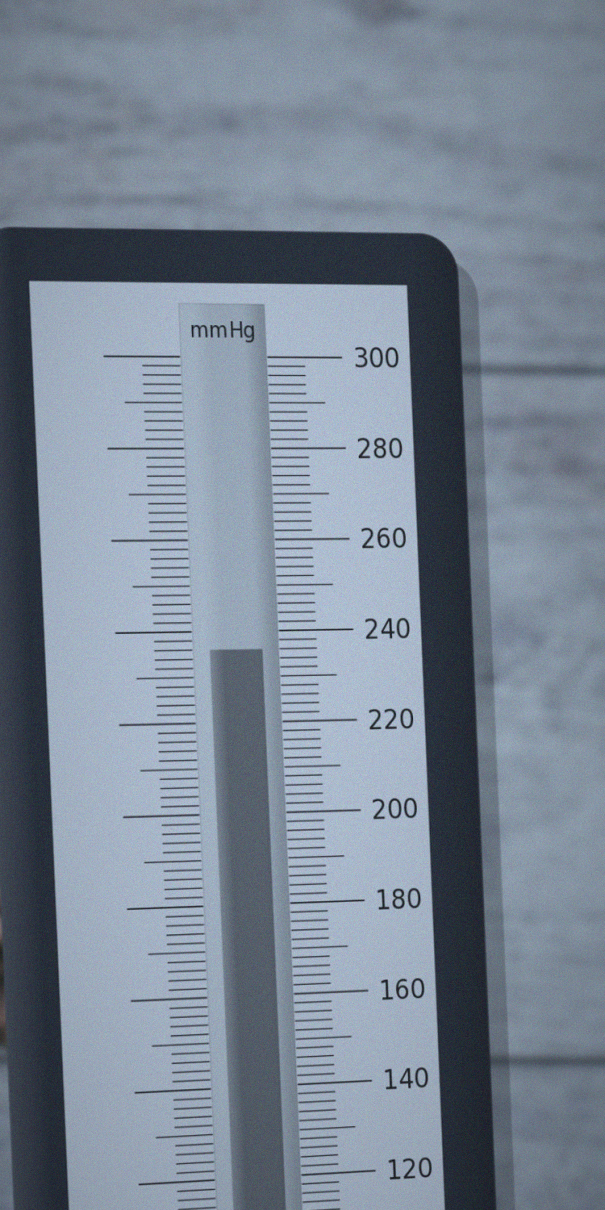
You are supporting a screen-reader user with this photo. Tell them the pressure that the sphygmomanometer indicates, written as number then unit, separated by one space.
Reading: 236 mmHg
